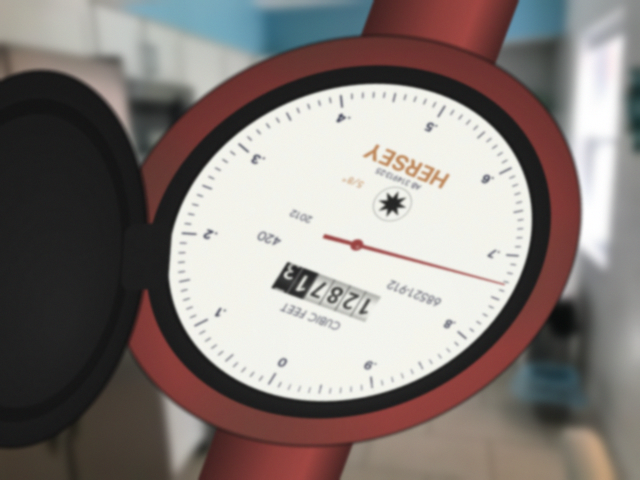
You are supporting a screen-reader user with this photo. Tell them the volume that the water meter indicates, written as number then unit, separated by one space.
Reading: 128712.73 ft³
